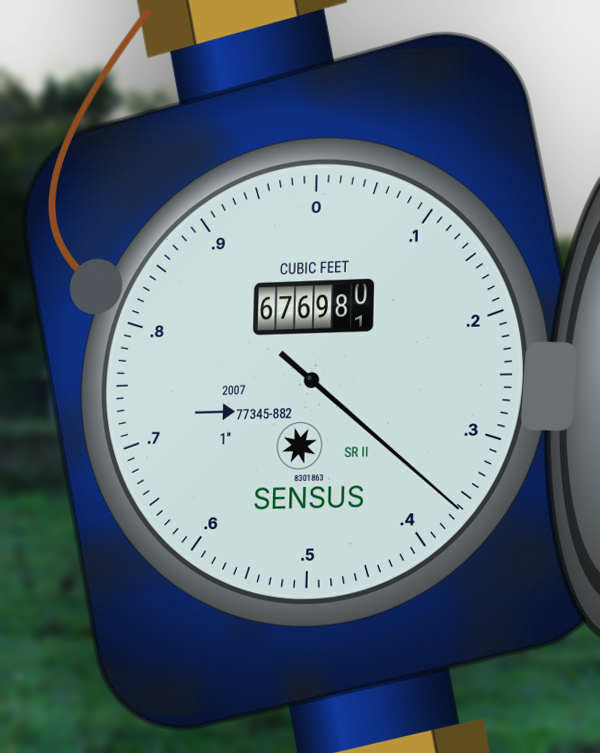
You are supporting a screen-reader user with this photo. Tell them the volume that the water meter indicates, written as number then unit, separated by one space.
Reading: 676980.36 ft³
